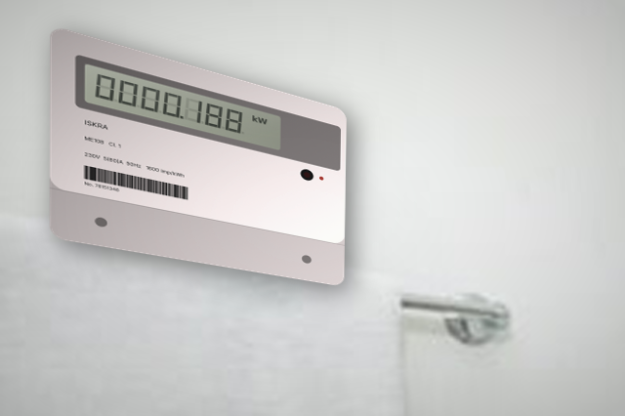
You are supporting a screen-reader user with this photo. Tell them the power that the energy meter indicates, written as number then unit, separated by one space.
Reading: 0.188 kW
